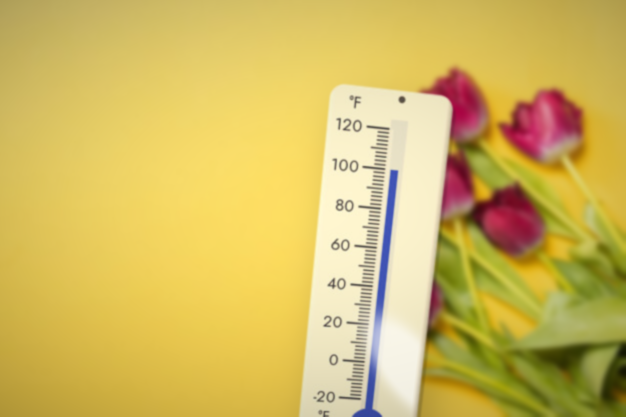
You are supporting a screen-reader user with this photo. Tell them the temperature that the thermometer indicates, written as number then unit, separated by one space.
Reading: 100 °F
